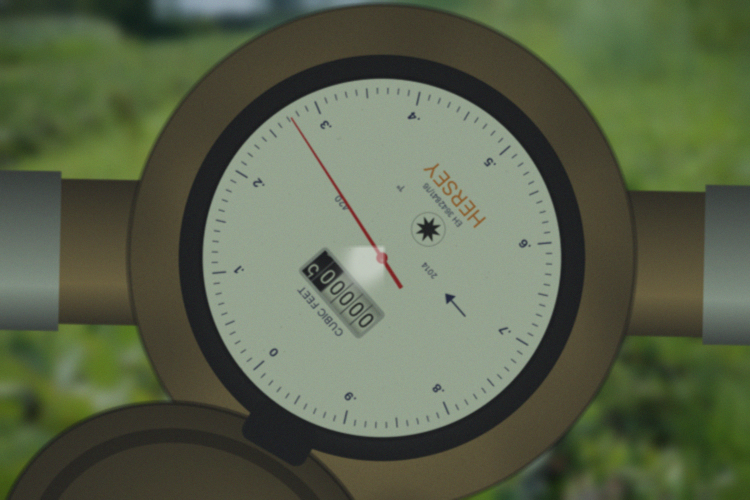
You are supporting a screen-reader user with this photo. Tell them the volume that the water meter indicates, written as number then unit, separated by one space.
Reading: 5.27 ft³
